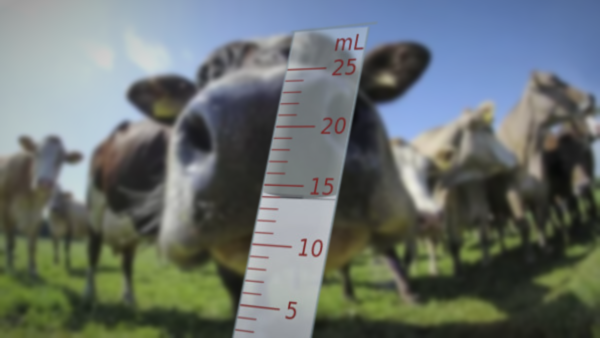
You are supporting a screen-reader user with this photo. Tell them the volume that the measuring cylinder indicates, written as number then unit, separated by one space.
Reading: 14 mL
